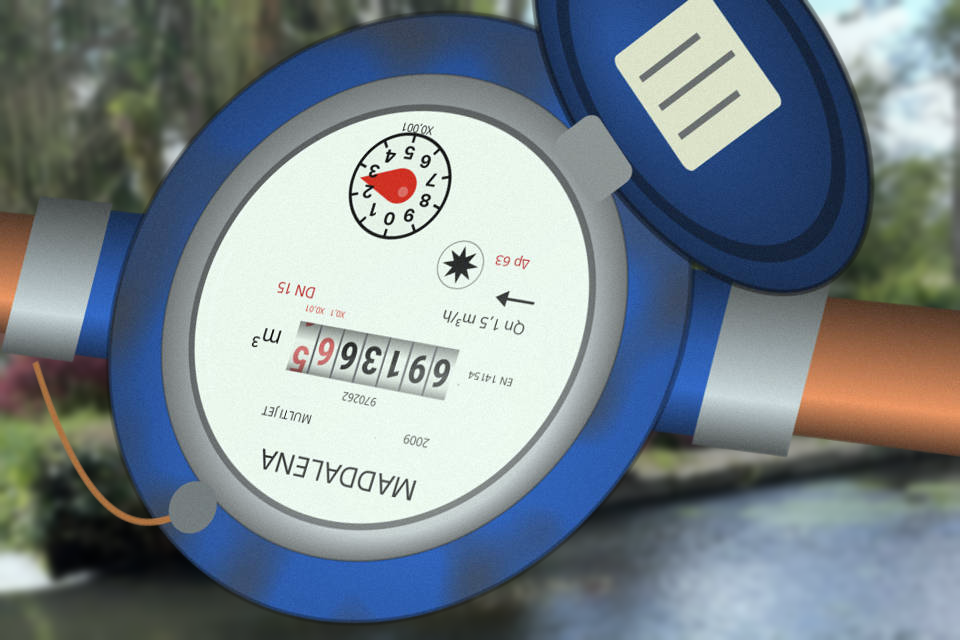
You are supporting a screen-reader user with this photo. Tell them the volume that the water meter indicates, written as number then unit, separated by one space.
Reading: 69136.652 m³
